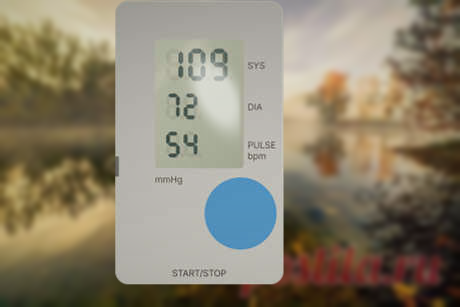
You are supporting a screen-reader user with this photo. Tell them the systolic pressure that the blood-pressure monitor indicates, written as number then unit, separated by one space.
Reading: 109 mmHg
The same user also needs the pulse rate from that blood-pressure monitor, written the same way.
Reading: 54 bpm
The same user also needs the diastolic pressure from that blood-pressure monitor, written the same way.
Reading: 72 mmHg
